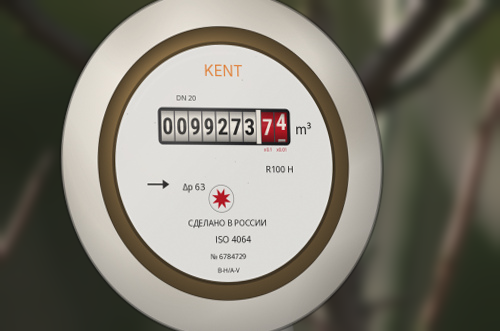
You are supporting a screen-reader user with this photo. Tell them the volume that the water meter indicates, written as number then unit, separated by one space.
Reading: 99273.74 m³
